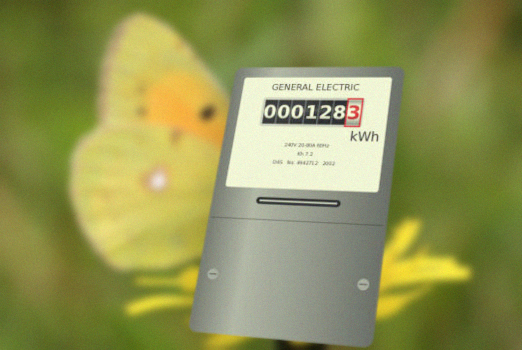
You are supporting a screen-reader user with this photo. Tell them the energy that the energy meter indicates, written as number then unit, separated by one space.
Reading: 128.3 kWh
